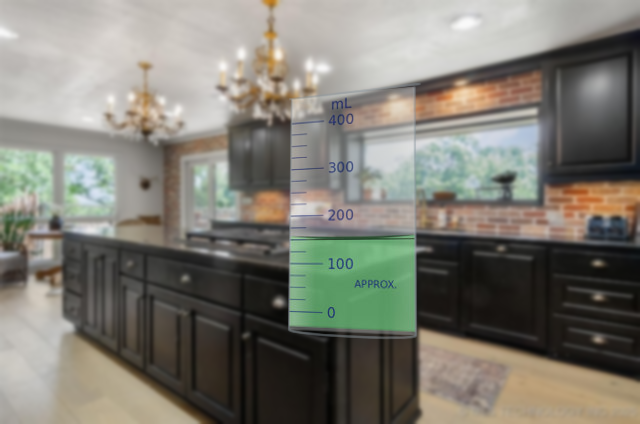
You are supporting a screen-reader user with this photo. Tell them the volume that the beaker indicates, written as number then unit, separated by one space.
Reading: 150 mL
